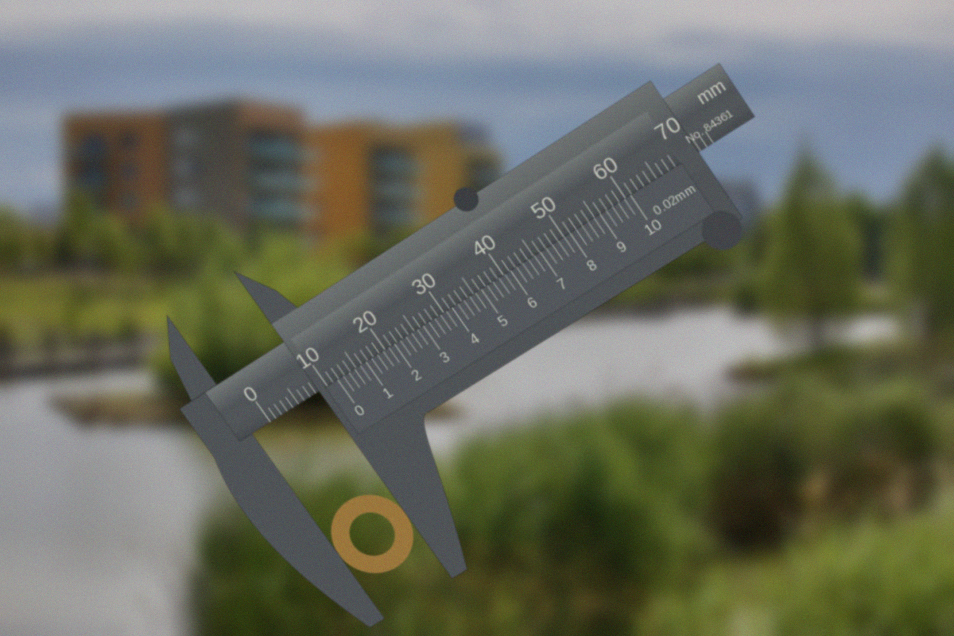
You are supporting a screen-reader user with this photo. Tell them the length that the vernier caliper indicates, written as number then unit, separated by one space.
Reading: 11.8 mm
